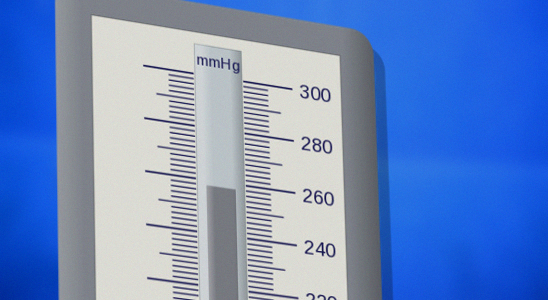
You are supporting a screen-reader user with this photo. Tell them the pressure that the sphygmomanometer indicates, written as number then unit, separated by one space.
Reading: 258 mmHg
